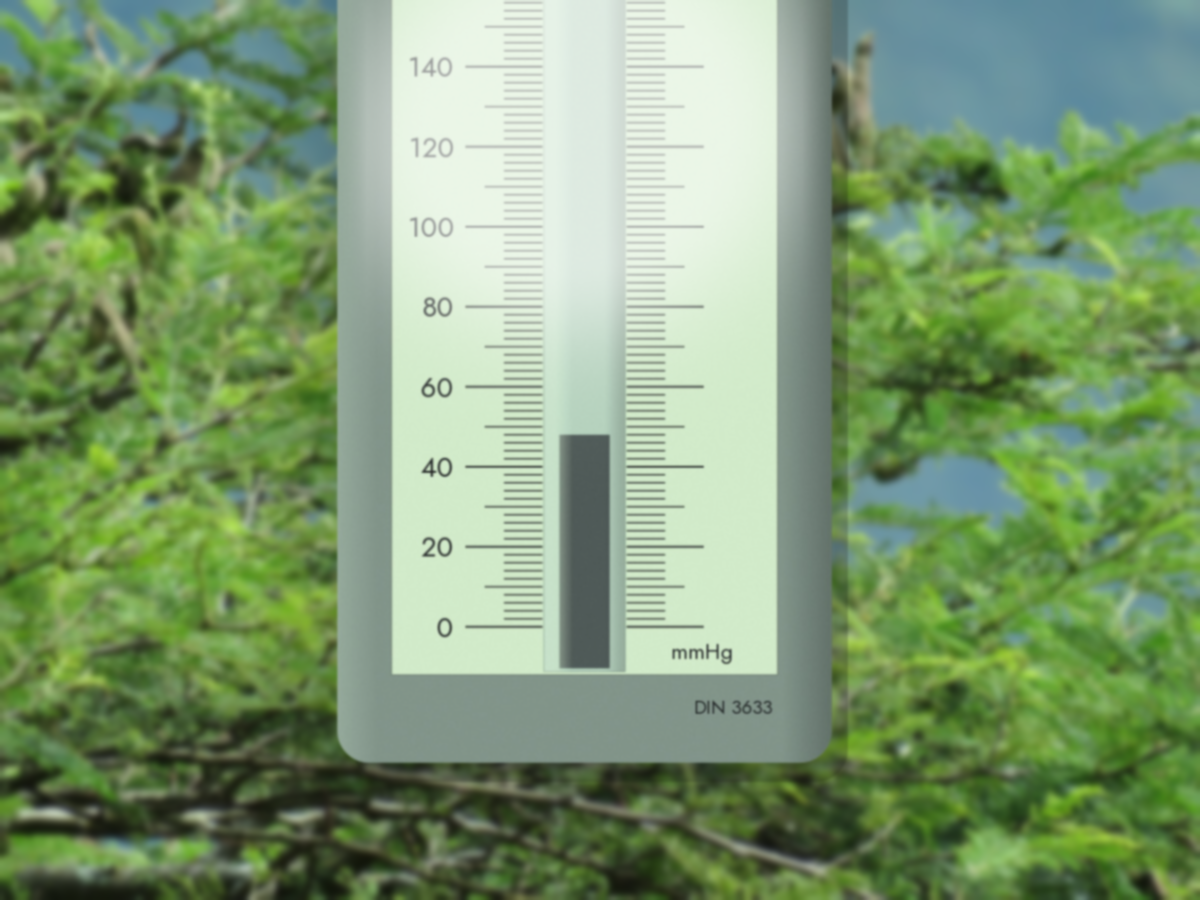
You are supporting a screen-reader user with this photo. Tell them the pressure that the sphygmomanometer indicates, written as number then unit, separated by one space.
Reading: 48 mmHg
